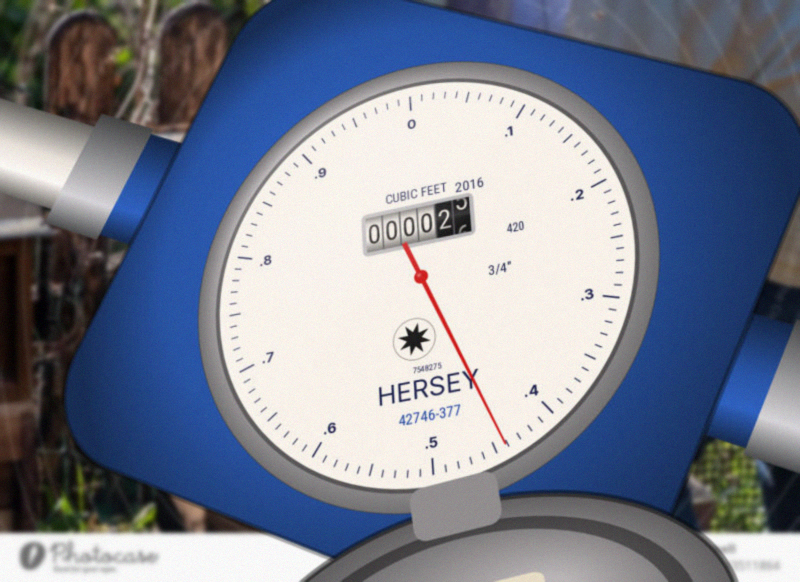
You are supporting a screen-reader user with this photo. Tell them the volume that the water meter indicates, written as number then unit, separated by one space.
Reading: 25.44 ft³
